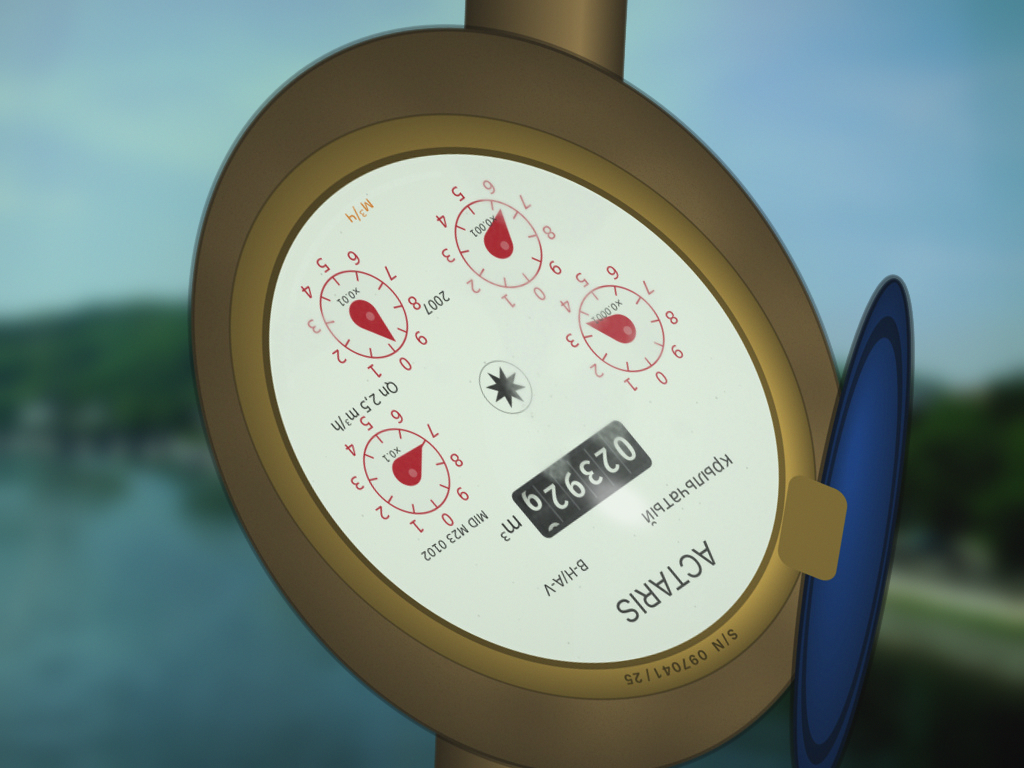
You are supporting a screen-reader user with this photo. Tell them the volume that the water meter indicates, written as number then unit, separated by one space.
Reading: 23928.6963 m³
